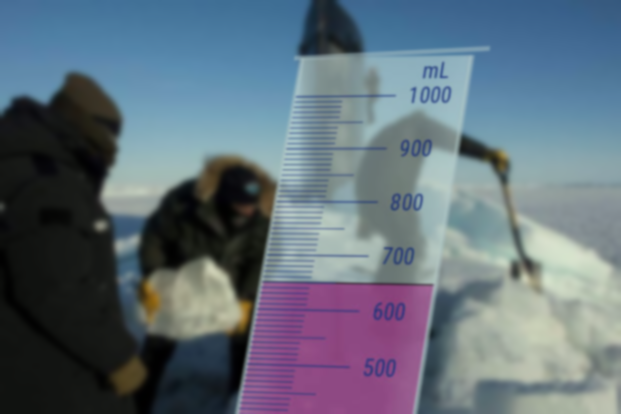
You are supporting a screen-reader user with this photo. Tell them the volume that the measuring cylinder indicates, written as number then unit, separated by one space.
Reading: 650 mL
